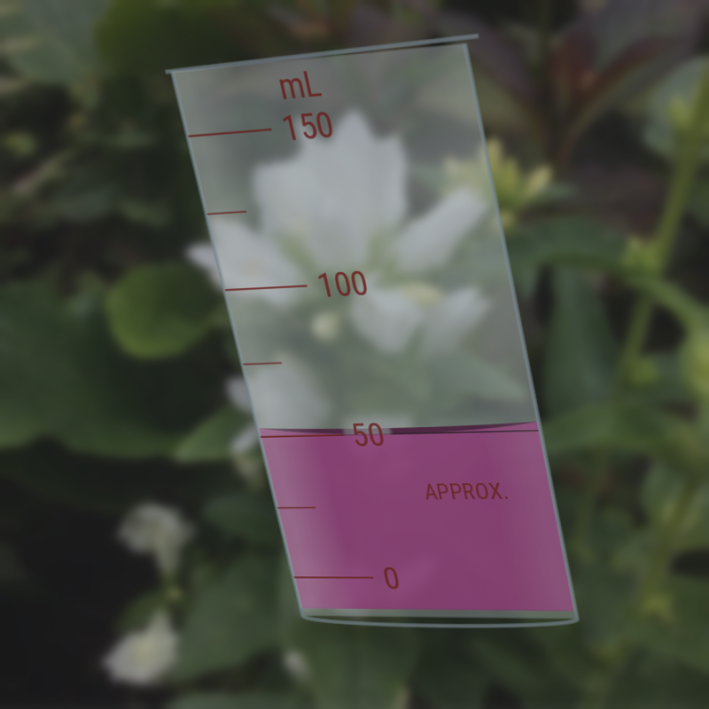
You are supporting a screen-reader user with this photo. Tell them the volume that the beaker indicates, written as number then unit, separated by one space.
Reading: 50 mL
